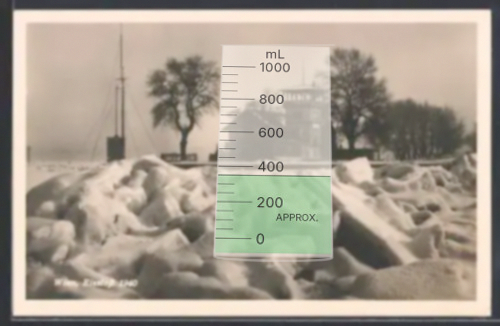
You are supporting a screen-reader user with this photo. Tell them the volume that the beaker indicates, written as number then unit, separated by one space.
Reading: 350 mL
